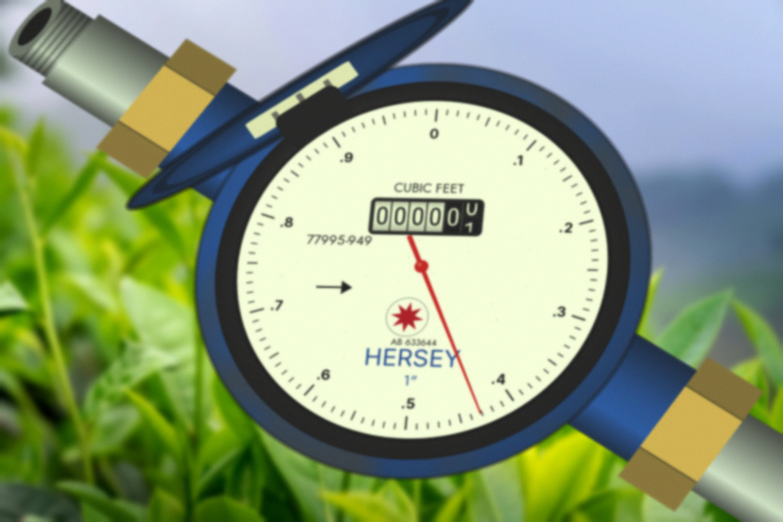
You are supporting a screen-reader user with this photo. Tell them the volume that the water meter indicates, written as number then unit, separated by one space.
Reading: 0.43 ft³
